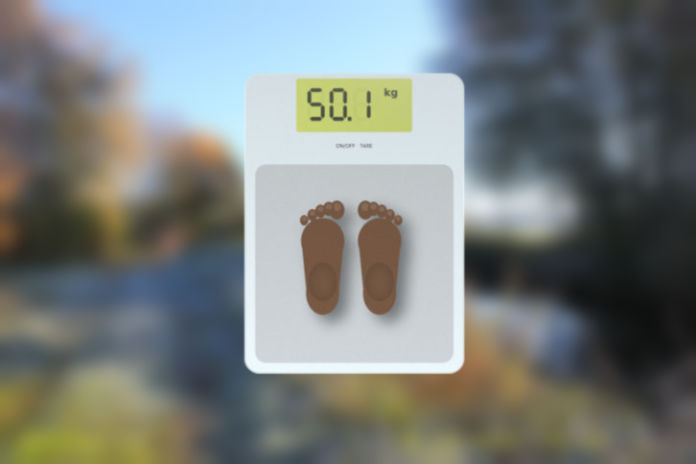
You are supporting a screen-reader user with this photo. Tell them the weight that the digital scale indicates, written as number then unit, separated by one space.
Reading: 50.1 kg
